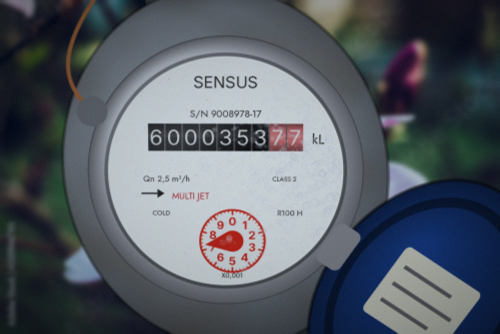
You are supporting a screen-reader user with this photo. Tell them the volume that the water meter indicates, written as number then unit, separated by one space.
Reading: 6000353.777 kL
